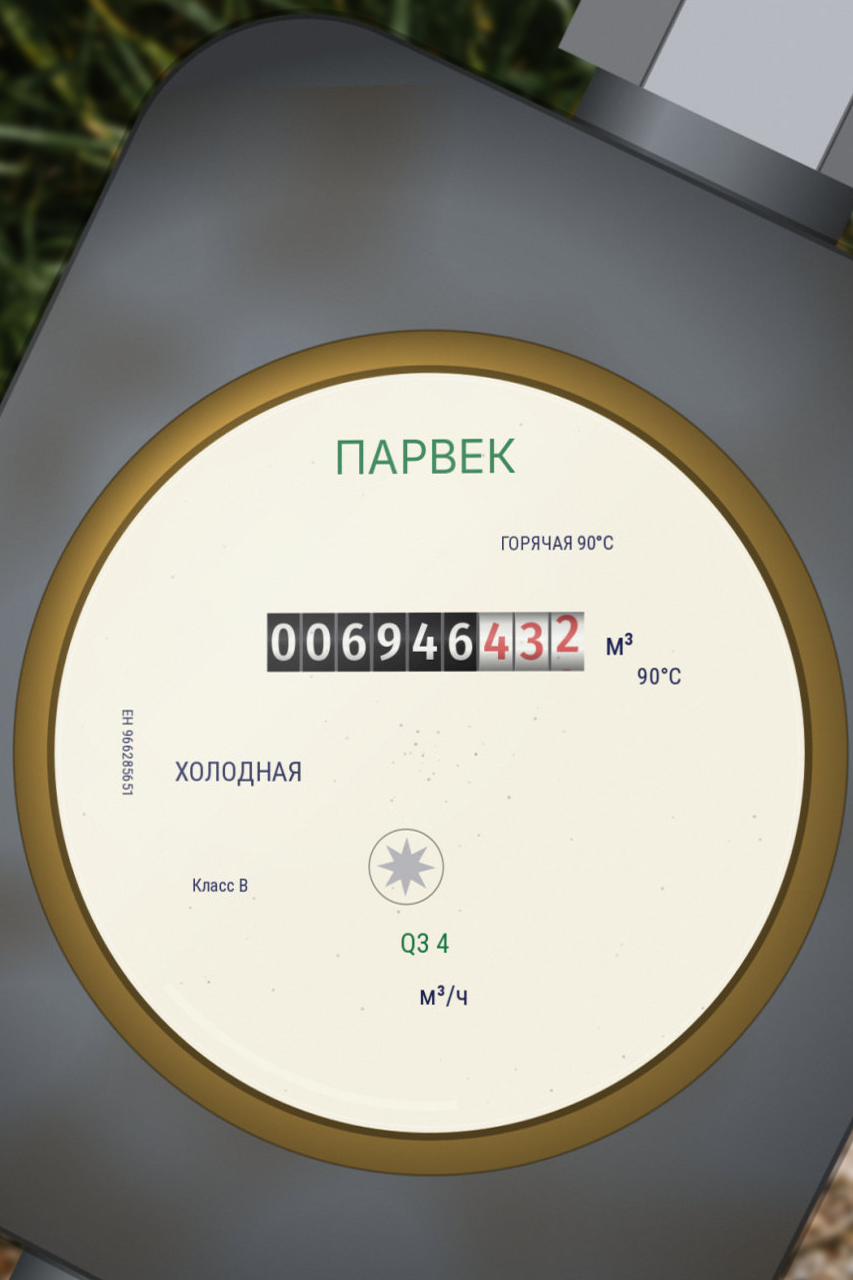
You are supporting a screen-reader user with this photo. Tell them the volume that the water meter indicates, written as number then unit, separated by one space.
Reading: 6946.432 m³
